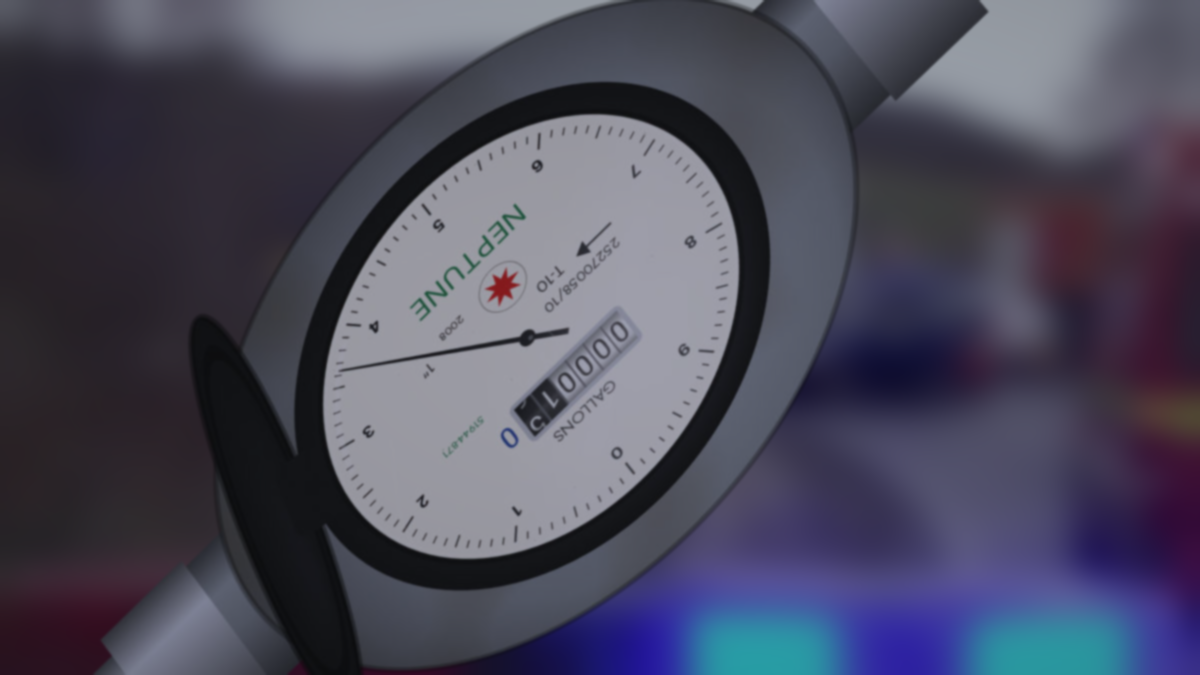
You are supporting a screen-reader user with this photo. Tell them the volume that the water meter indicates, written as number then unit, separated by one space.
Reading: 153.6 gal
